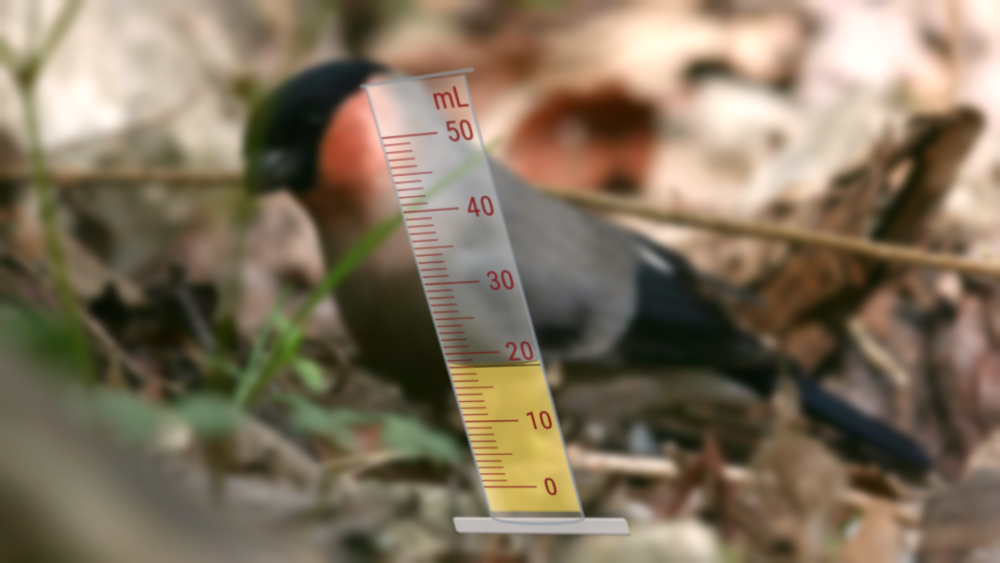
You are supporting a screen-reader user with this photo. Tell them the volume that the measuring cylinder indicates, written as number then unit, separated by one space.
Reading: 18 mL
